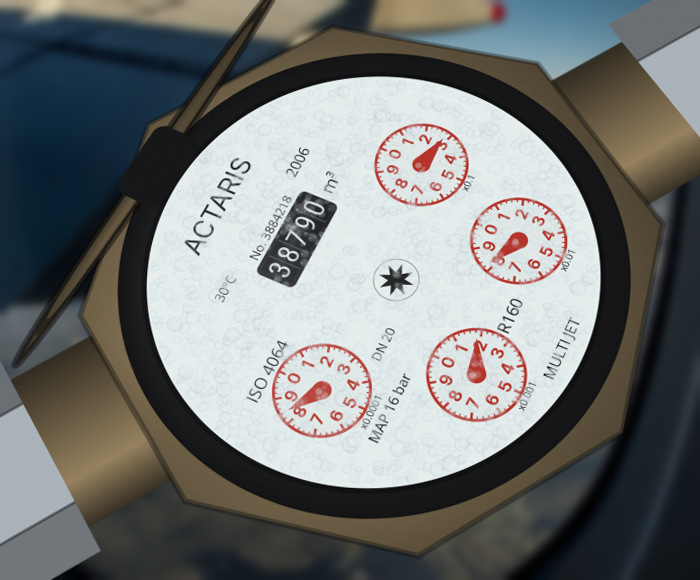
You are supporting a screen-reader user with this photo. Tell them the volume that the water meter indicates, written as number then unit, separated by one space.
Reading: 38790.2818 m³
